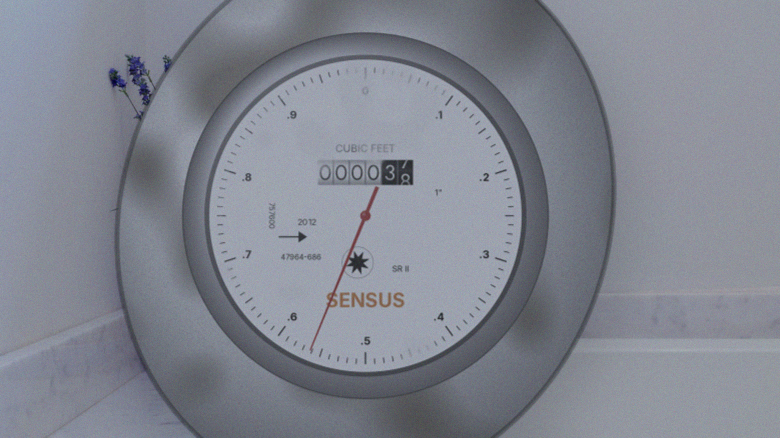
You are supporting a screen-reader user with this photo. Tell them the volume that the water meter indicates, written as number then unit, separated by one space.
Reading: 37.56 ft³
